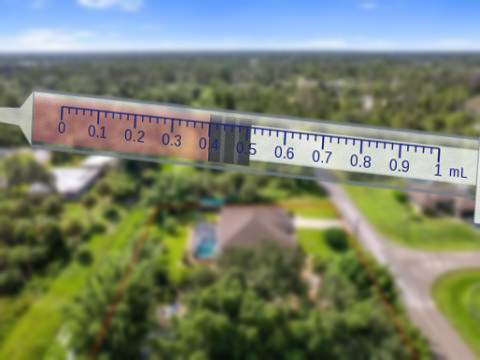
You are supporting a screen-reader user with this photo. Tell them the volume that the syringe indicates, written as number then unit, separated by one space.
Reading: 0.4 mL
